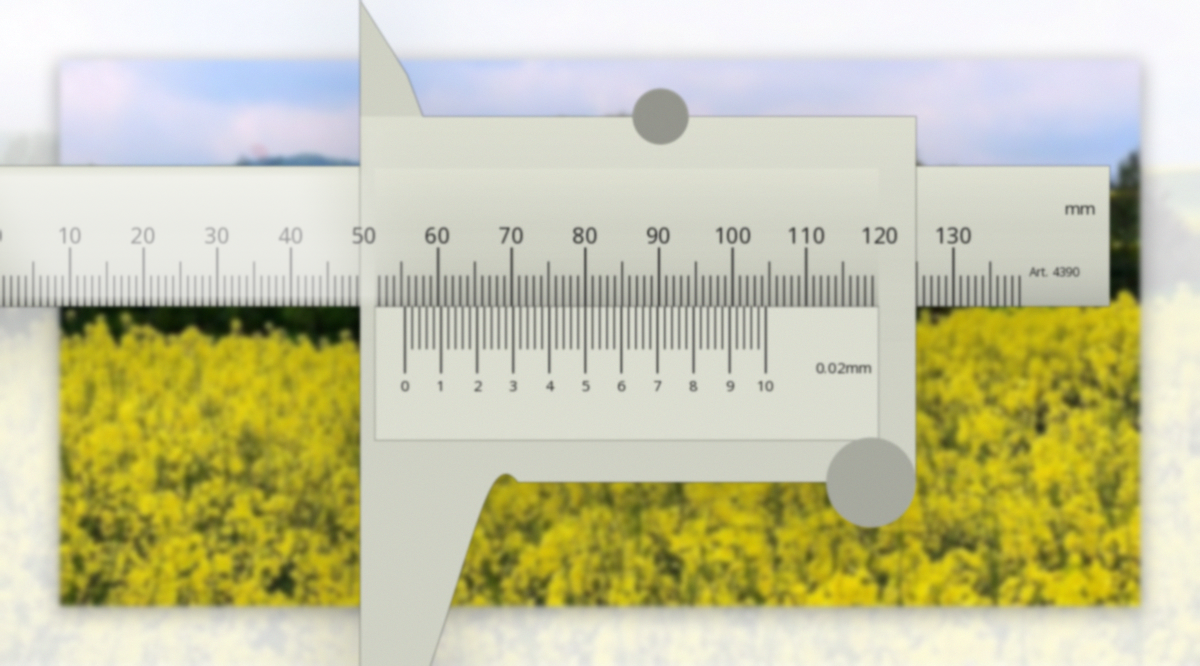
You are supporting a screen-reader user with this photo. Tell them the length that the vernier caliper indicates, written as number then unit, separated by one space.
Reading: 55.5 mm
